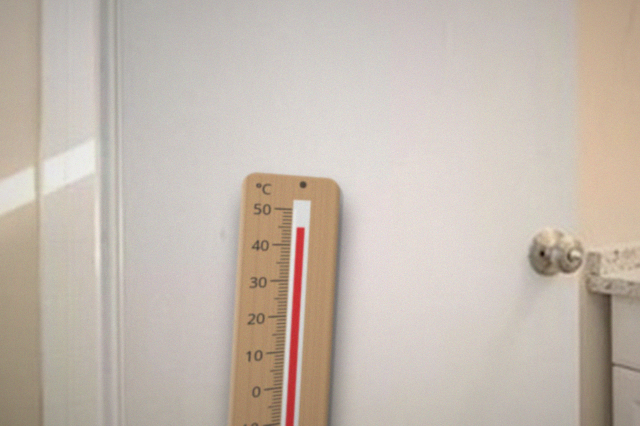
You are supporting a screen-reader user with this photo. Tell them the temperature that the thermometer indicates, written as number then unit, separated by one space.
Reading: 45 °C
